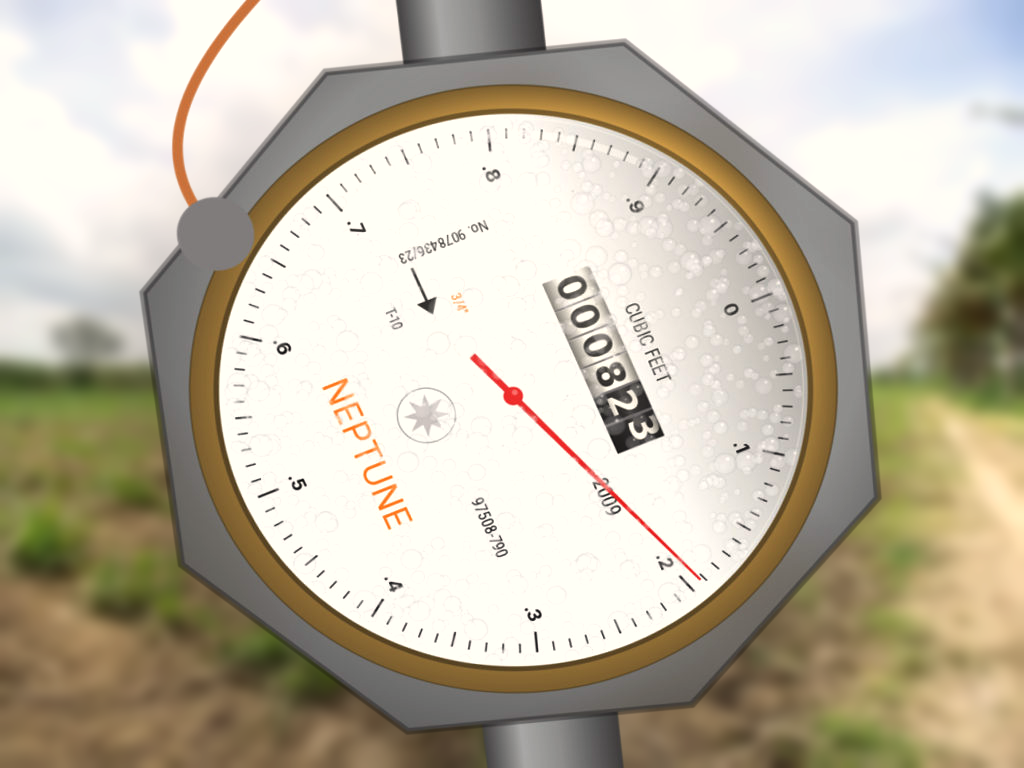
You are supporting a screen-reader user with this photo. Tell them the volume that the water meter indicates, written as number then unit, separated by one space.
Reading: 823.19 ft³
